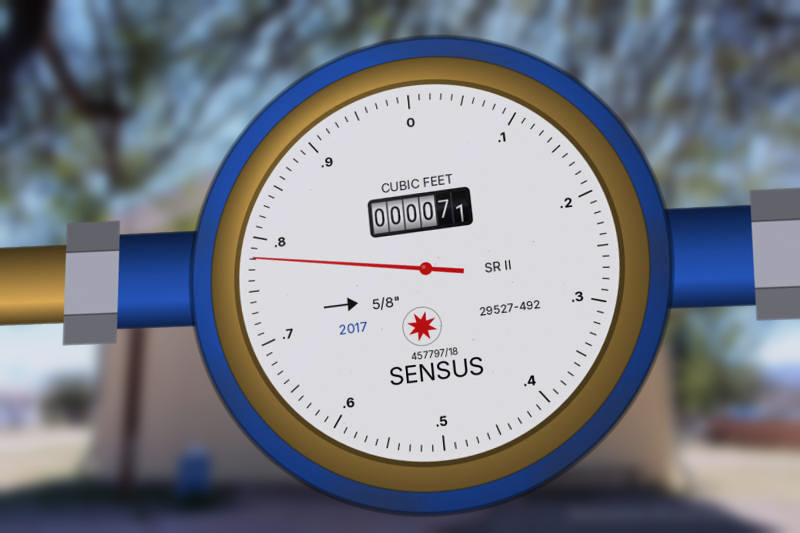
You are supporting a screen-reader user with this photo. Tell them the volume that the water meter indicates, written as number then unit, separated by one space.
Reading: 70.78 ft³
